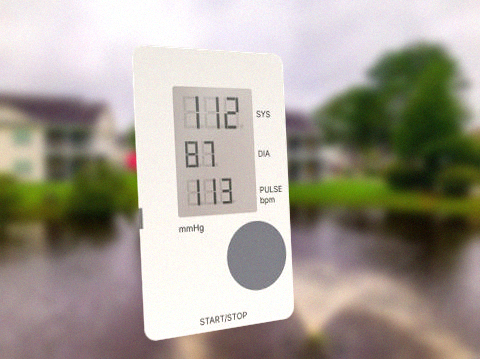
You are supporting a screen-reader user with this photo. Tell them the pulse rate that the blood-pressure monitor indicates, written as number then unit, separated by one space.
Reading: 113 bpm
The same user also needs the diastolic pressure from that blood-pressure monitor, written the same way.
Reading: 87 mmHg
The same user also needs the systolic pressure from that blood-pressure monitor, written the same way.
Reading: 112 mmHg
